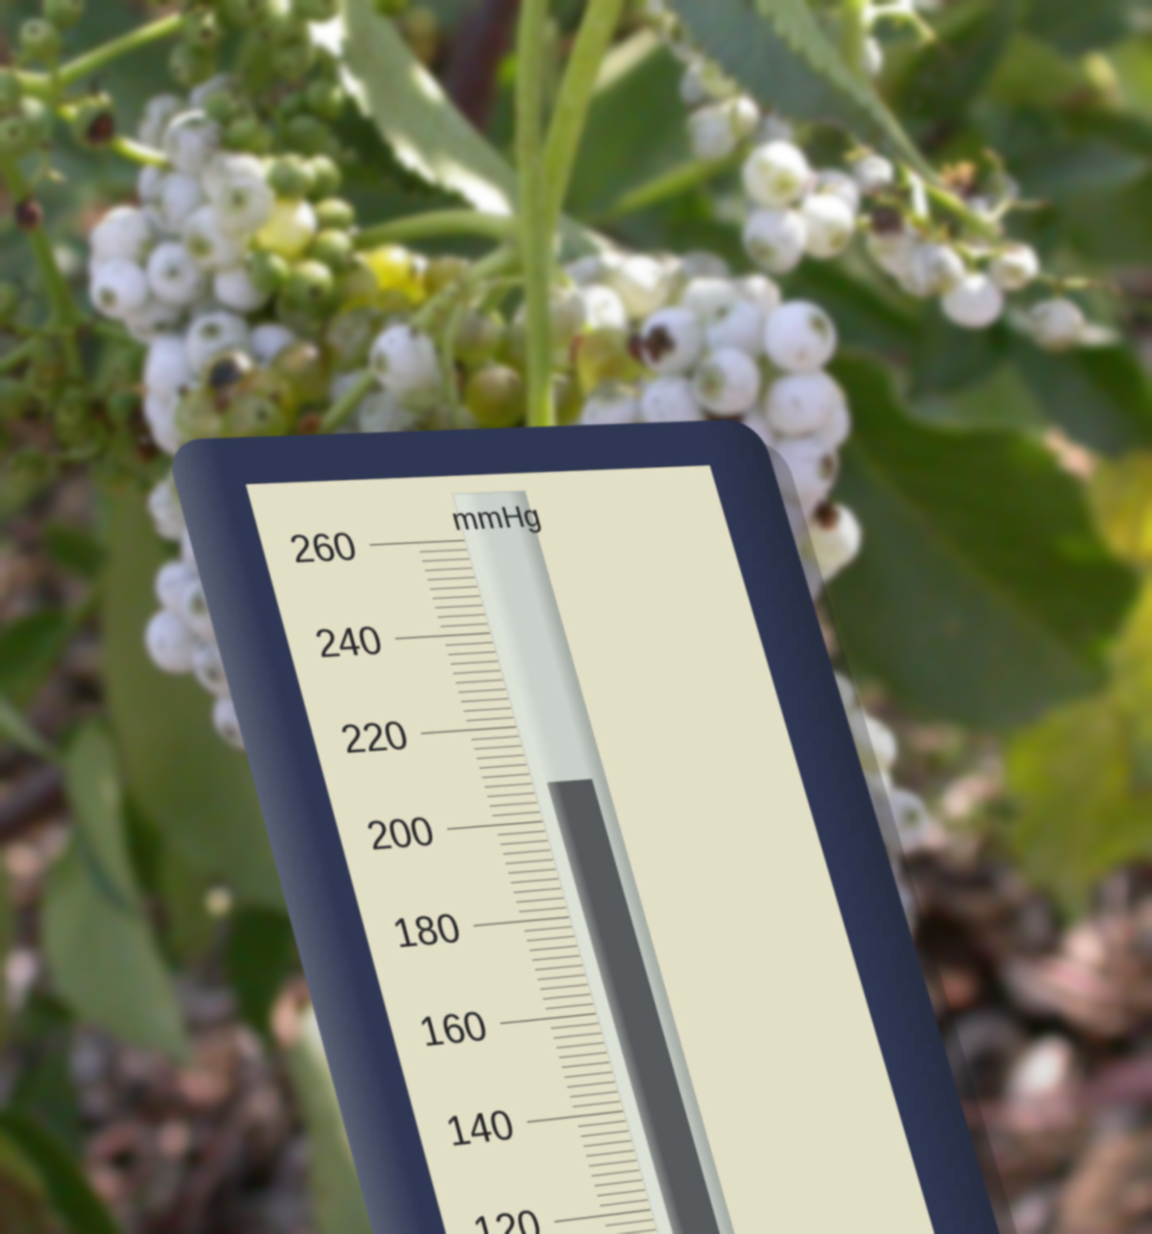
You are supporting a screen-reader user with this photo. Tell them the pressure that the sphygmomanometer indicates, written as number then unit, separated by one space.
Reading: 208 mmHg
